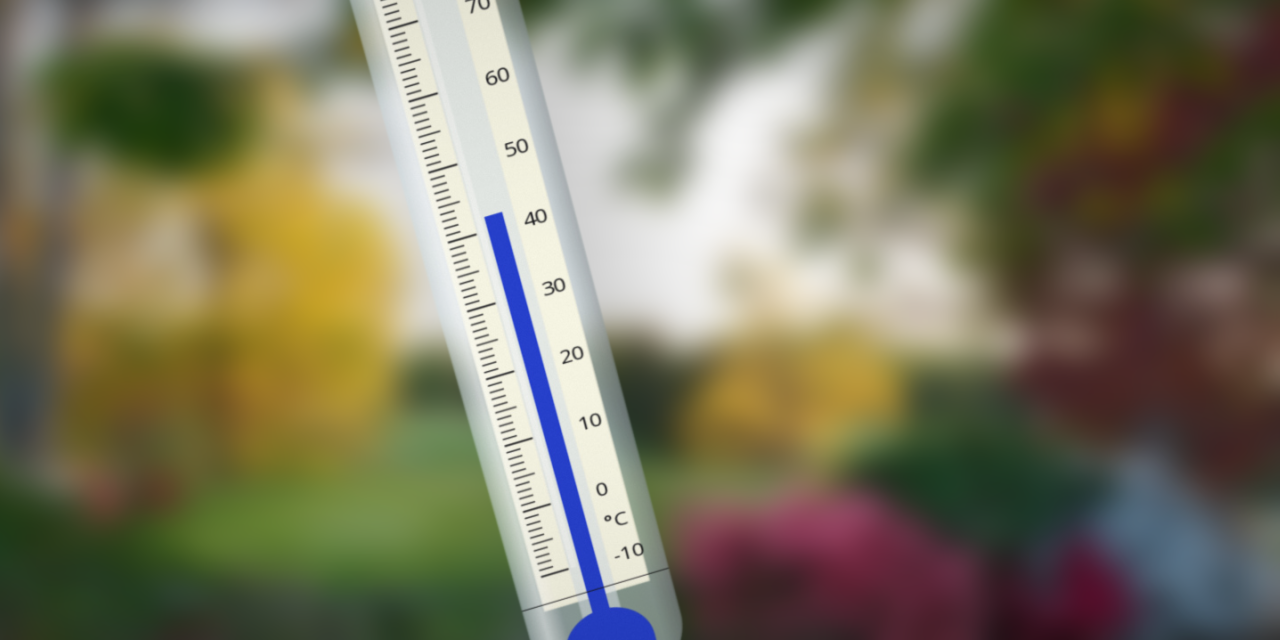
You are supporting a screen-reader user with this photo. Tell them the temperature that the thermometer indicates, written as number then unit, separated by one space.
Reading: 42 °C
